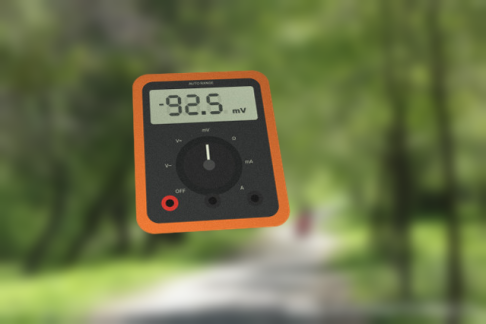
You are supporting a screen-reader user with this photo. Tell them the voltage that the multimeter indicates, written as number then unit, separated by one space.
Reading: -92.5 mV
